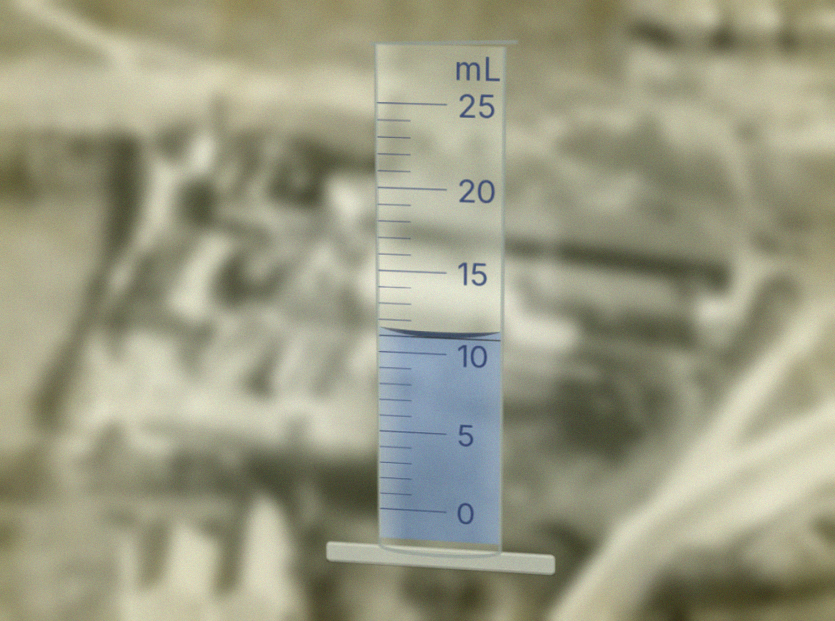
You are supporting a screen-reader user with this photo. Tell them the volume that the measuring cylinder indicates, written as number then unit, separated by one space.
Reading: 11 mL
